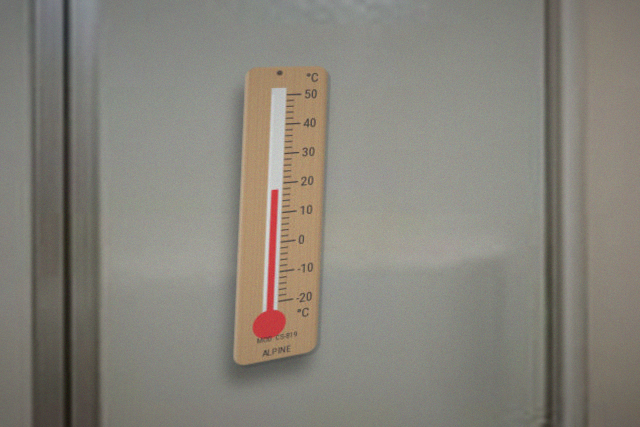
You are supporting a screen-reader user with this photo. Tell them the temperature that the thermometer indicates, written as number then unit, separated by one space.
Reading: 18 °C
